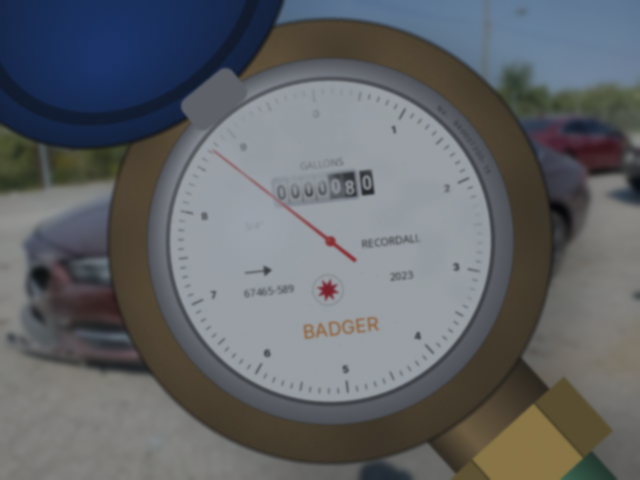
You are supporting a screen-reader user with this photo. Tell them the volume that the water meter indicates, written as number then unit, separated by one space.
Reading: 78.7 gal
